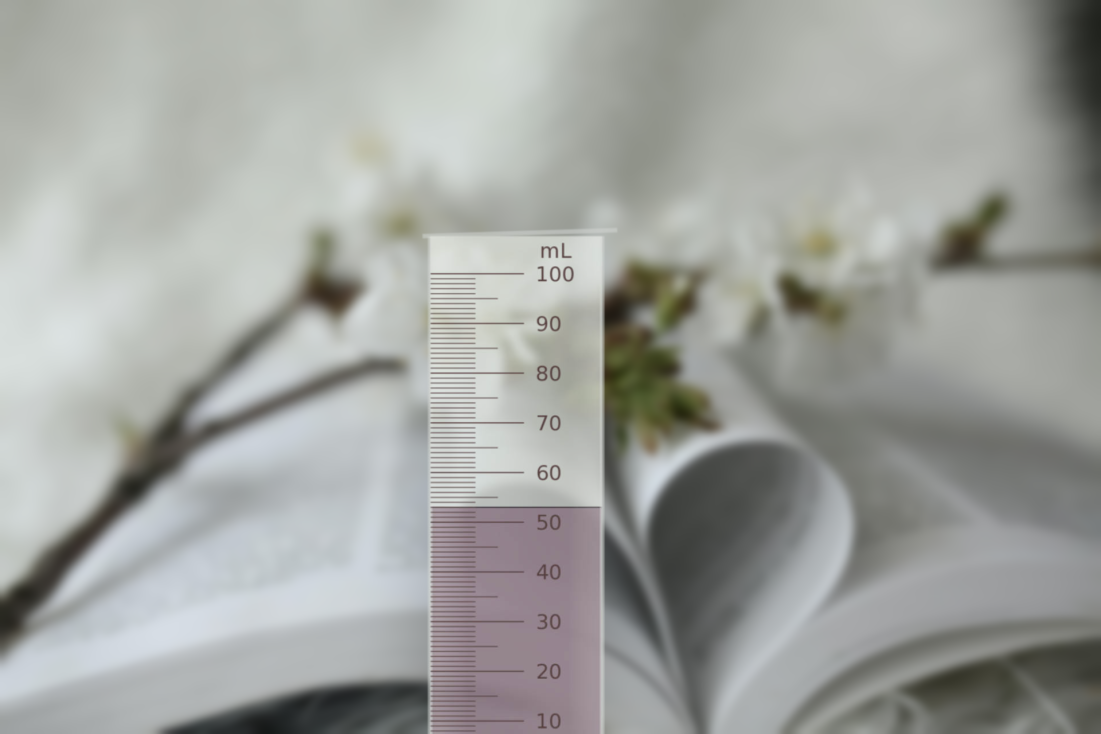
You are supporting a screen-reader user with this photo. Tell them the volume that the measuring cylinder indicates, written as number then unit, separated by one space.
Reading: 53 mL
